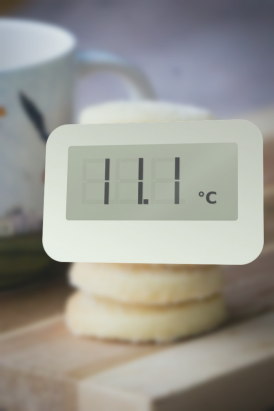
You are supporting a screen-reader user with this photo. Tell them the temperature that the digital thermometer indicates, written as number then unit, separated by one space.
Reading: 11.1 °C
